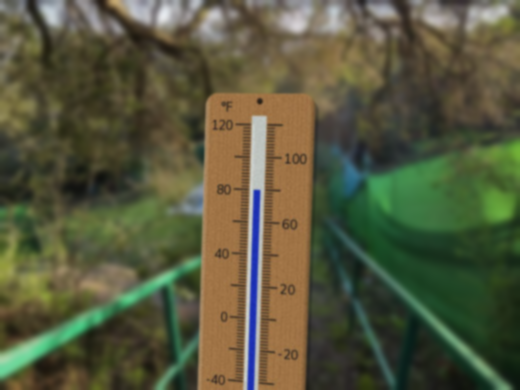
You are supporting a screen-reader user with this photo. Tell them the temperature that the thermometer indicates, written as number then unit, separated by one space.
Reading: 80 °F
